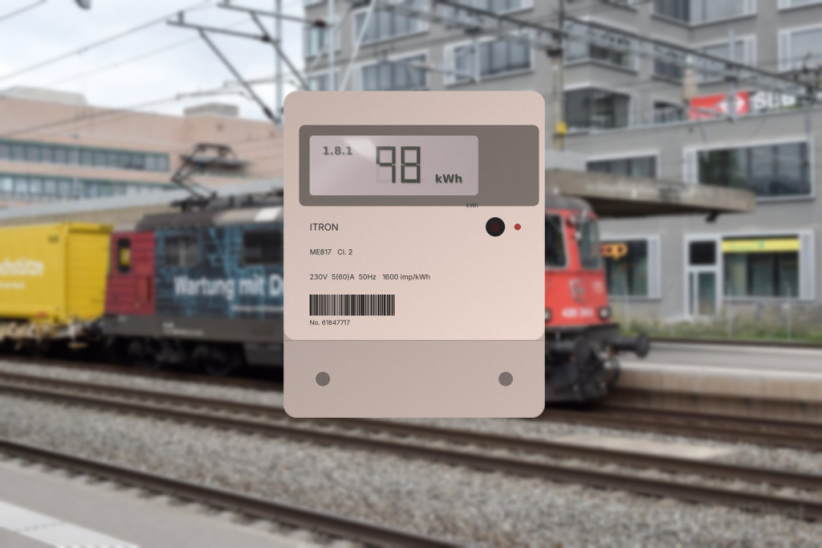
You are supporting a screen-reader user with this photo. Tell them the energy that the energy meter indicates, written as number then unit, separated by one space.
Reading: 98 kWh
